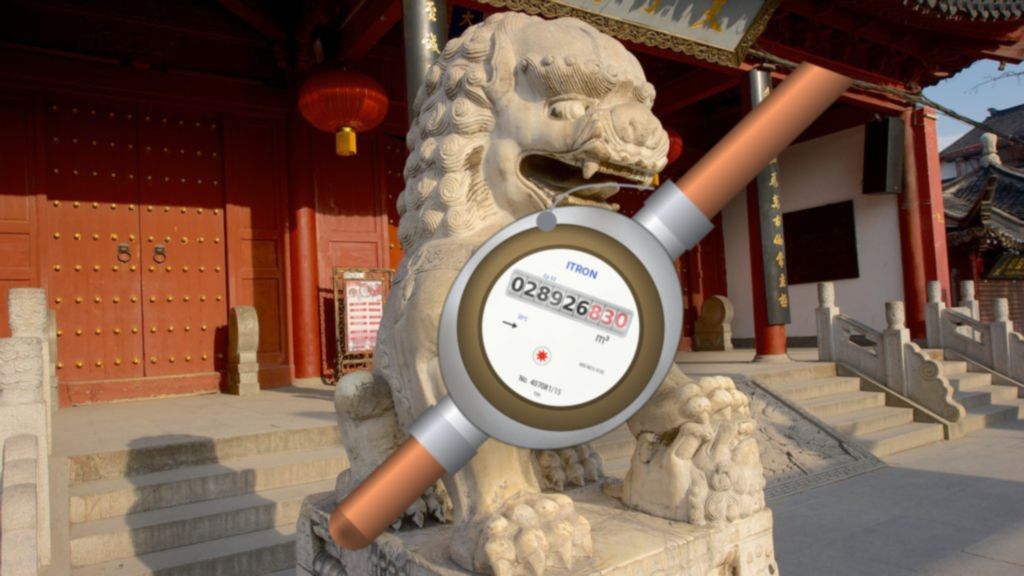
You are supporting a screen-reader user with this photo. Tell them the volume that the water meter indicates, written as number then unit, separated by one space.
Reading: 28926.830 m³
